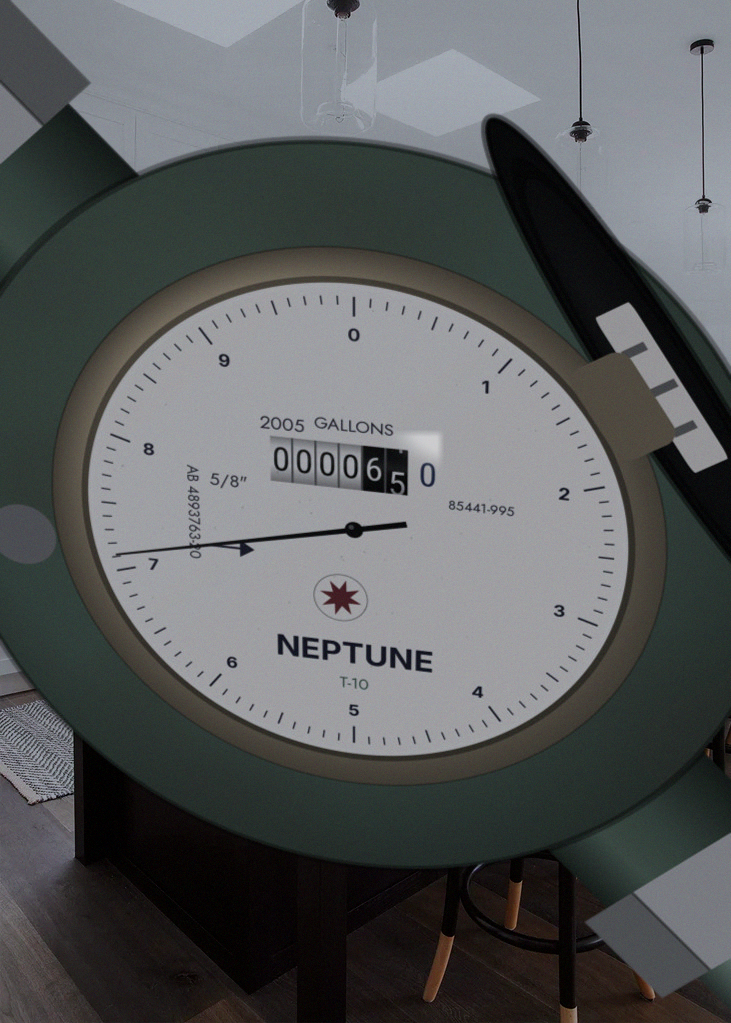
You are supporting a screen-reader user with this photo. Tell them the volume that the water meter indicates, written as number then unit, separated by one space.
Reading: 647.1 gal
